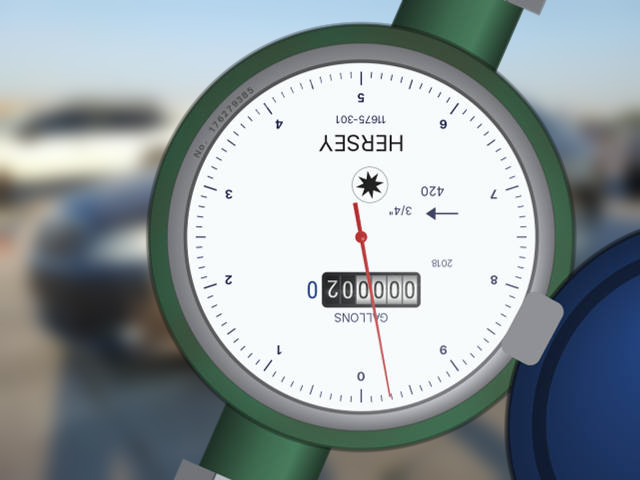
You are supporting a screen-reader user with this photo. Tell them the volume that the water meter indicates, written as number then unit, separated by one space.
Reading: 19.7 gal
